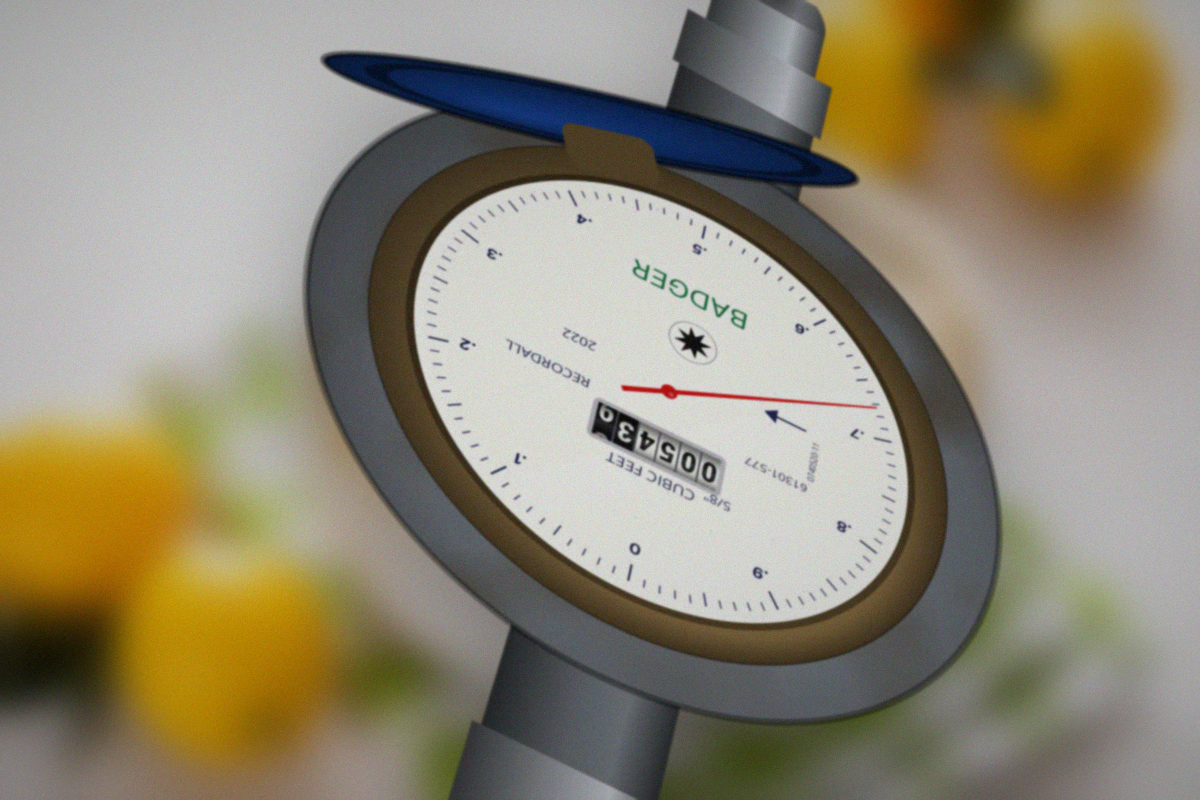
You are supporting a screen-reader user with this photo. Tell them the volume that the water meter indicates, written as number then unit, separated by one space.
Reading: 5438.67 ft³
